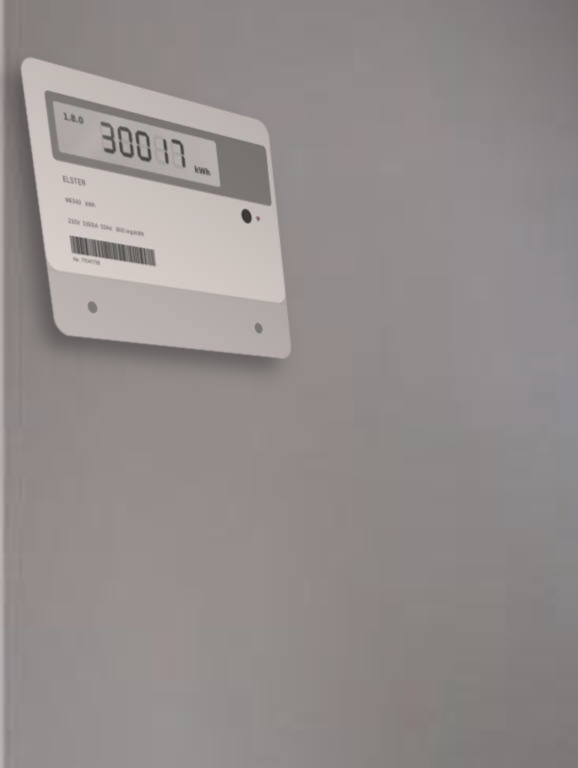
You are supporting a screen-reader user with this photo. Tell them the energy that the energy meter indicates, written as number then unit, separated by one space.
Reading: 30017 kWh
